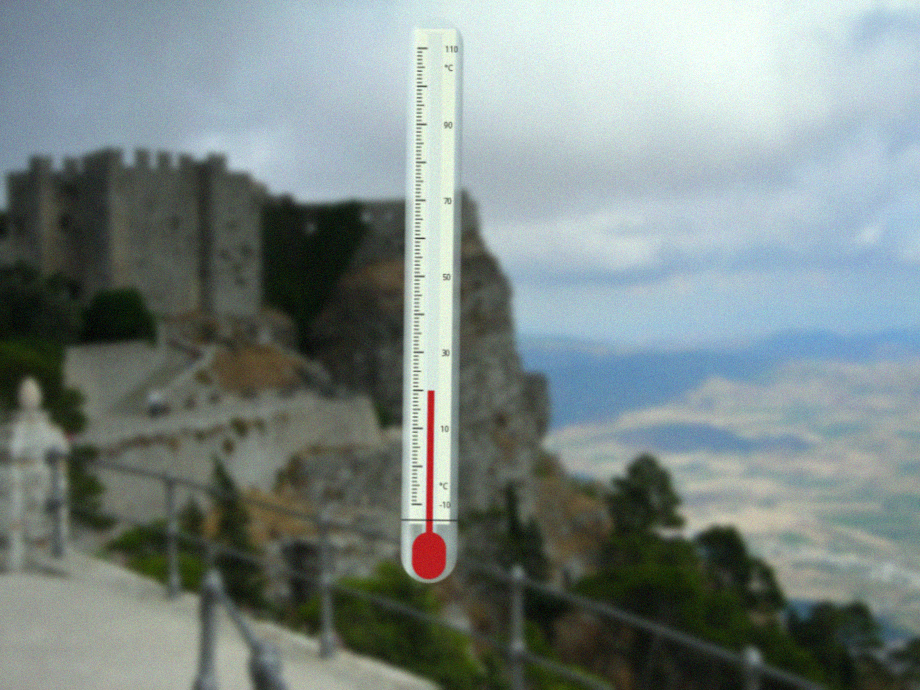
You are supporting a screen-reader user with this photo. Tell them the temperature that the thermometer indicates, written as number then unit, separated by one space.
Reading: 20 °C
